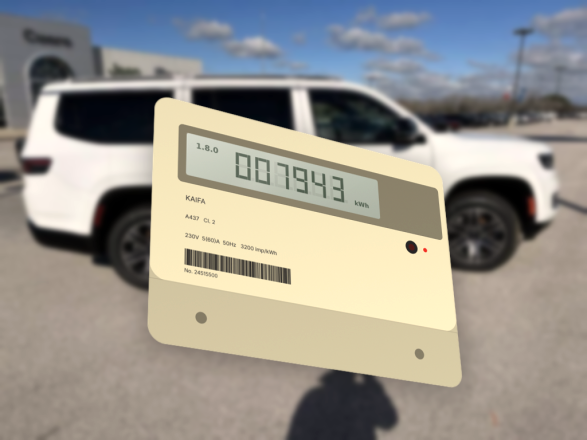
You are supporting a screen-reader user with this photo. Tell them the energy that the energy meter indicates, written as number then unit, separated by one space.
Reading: 7943 kWh
